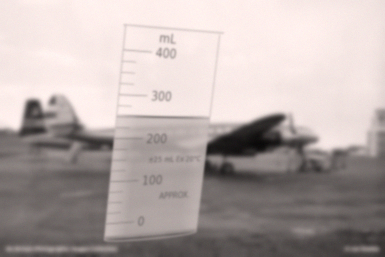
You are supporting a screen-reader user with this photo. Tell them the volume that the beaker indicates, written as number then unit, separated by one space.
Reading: 250 mL
